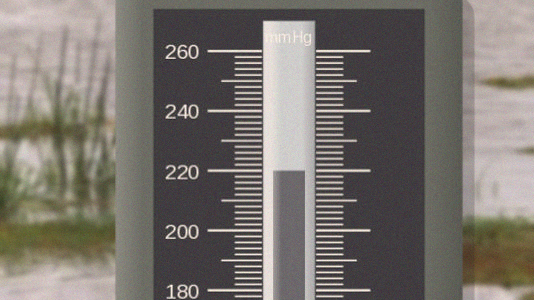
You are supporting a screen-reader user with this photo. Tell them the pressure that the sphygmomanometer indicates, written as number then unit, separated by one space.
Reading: 220 mmHg
